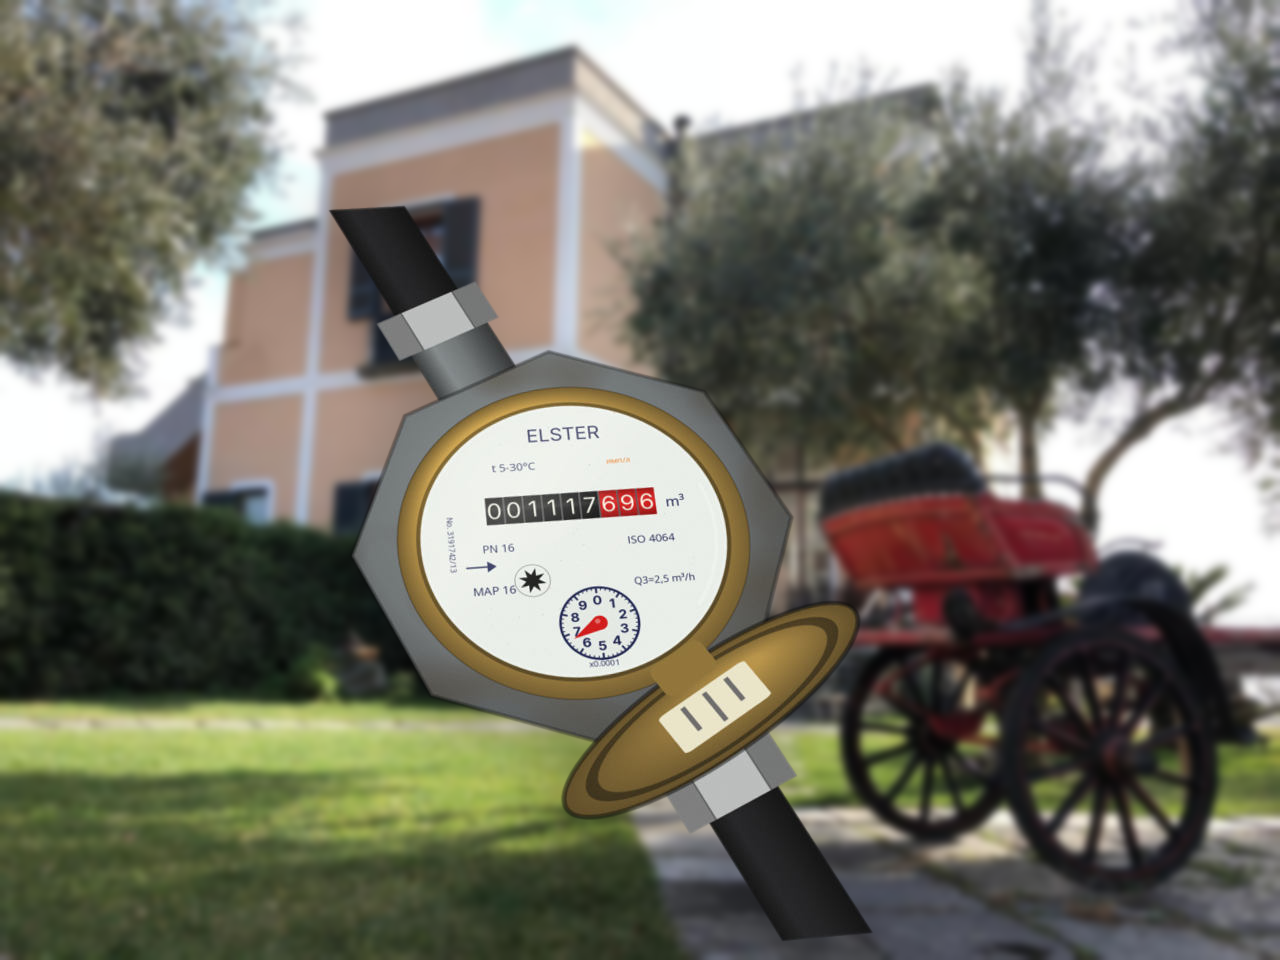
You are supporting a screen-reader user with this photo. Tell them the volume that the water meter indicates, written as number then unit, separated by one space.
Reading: 1117.6966 m³
